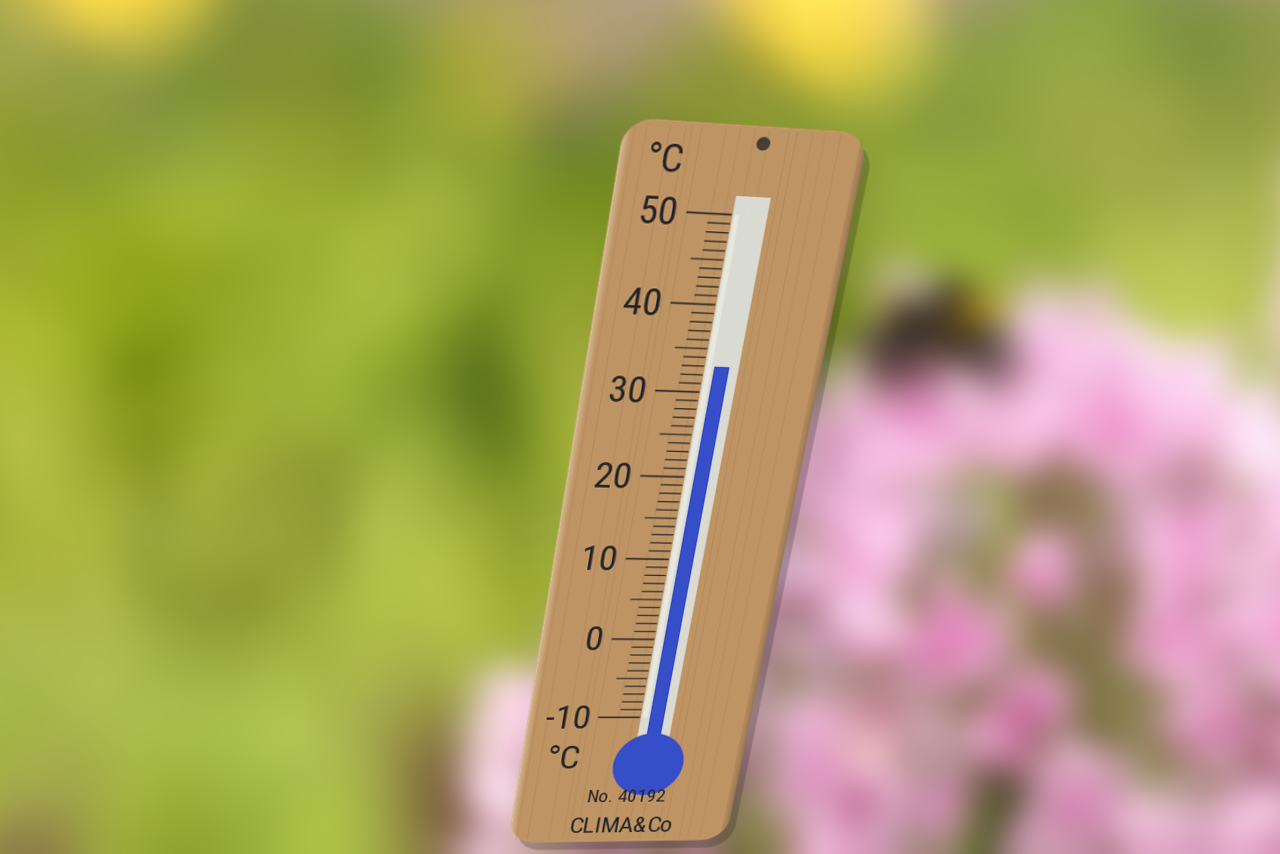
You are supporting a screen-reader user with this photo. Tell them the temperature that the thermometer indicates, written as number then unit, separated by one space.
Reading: 33 °C
